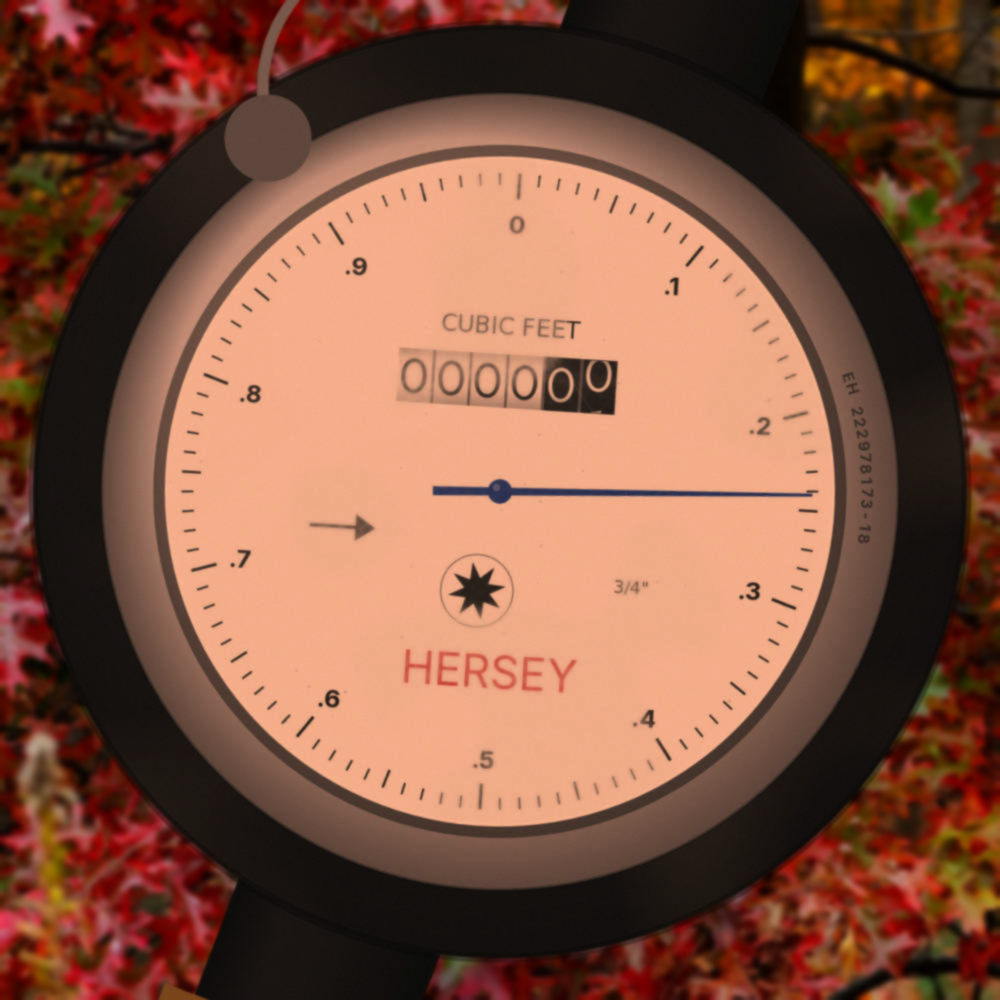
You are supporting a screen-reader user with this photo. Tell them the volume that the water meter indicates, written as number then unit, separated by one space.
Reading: 0.24 ft³
